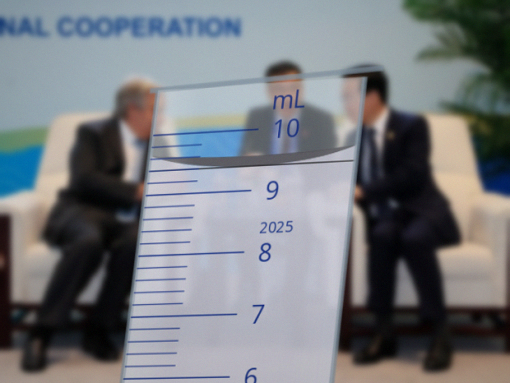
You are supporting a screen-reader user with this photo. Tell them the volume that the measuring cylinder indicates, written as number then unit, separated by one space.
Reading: 9.4 mL
